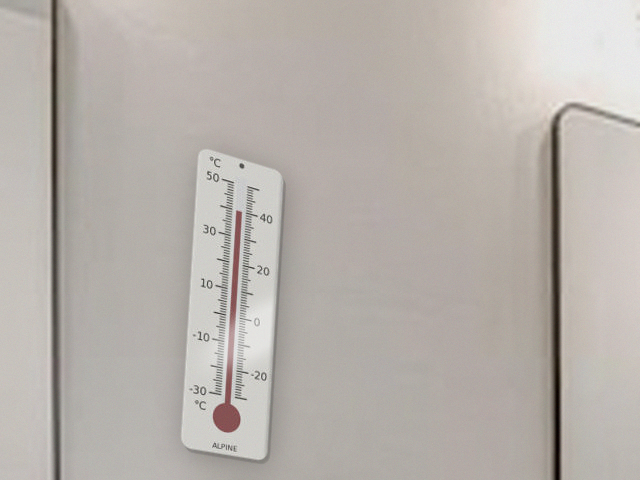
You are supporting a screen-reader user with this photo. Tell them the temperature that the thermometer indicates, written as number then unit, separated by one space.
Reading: 40 °C
